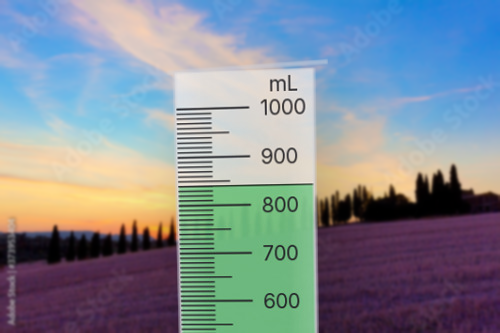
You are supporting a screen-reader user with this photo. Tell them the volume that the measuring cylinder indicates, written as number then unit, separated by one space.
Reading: 840 mL
